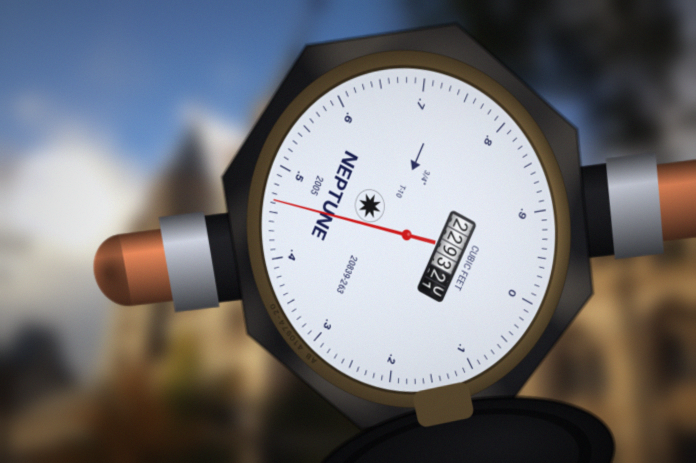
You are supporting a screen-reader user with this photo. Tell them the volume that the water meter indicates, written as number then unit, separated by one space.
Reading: 229320.46 ft³
